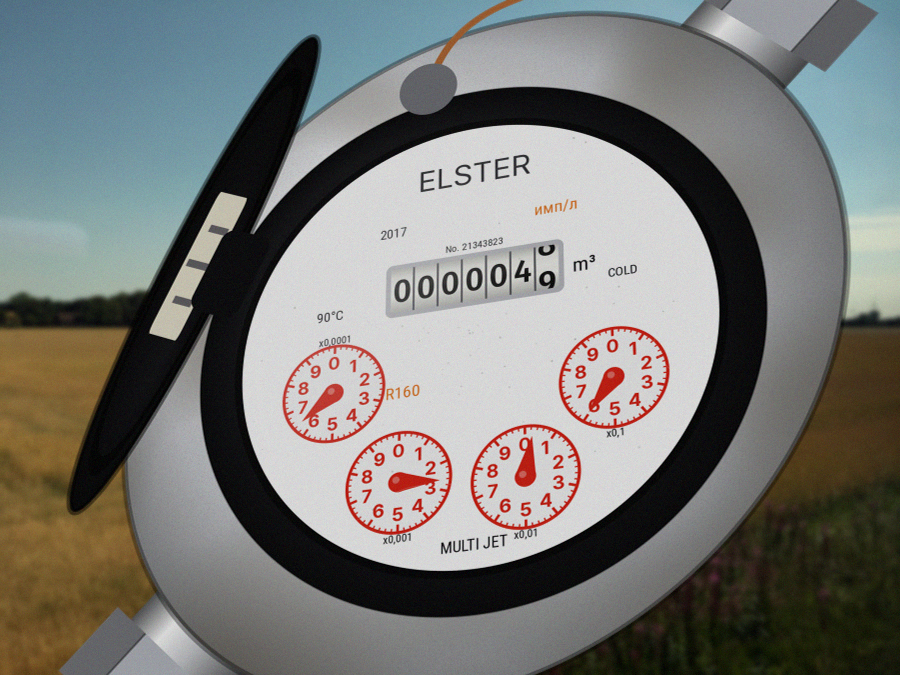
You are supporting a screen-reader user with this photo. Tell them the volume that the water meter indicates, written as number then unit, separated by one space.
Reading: 48.6026 m³
